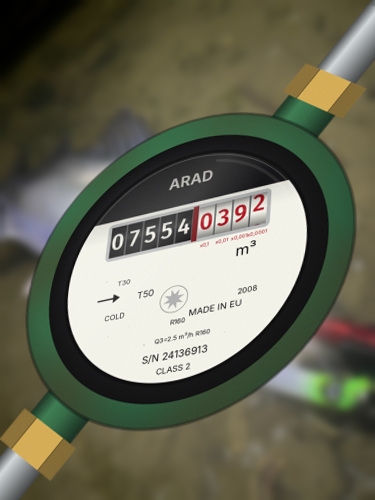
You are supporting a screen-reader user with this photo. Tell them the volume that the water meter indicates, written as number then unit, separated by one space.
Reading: 7554.0392 m³
